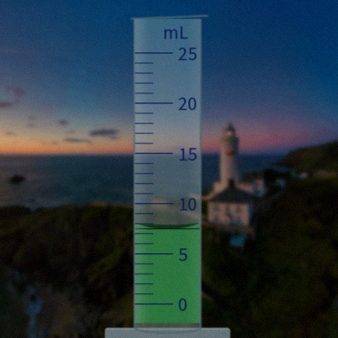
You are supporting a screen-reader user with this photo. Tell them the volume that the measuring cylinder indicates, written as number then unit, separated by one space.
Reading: 7.5 mL
